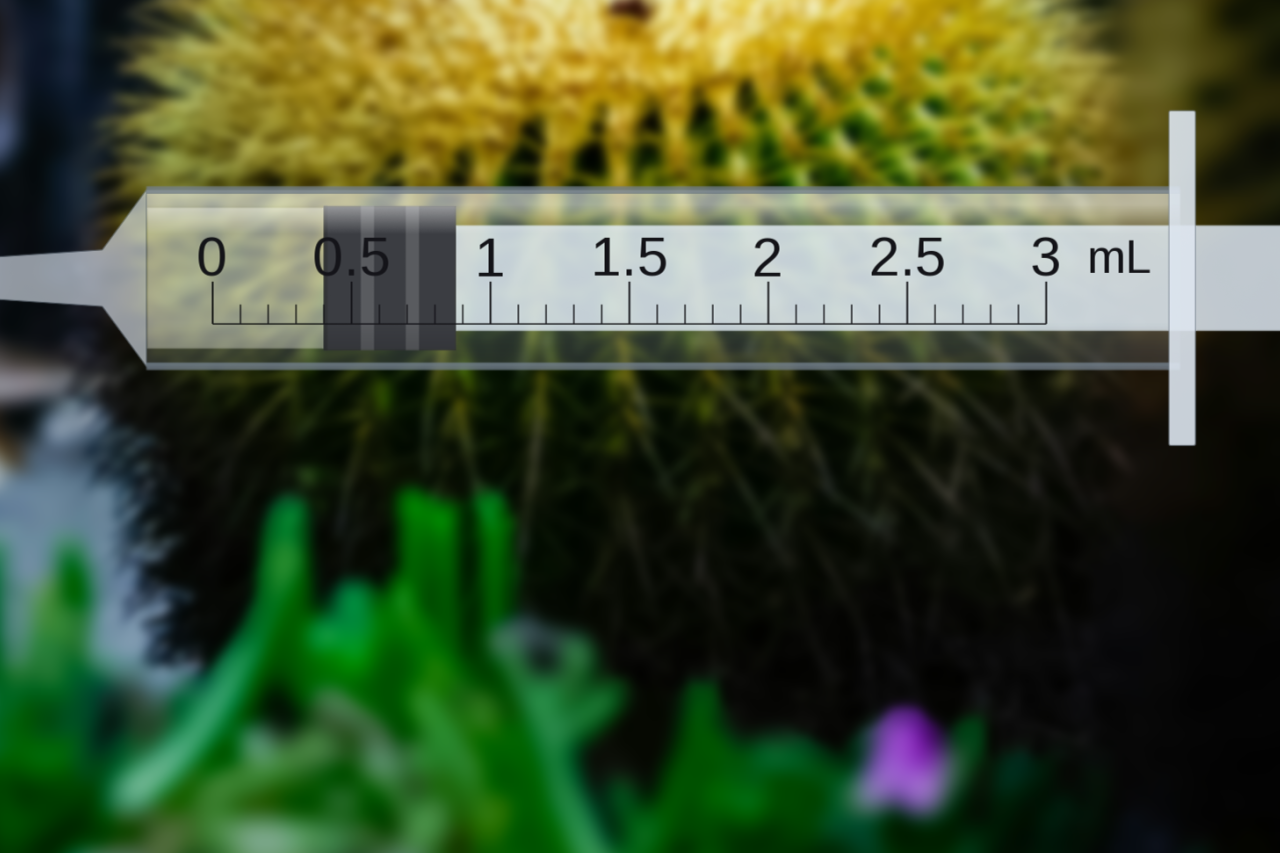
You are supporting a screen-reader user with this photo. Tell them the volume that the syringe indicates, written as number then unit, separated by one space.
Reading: 0.4 mL
